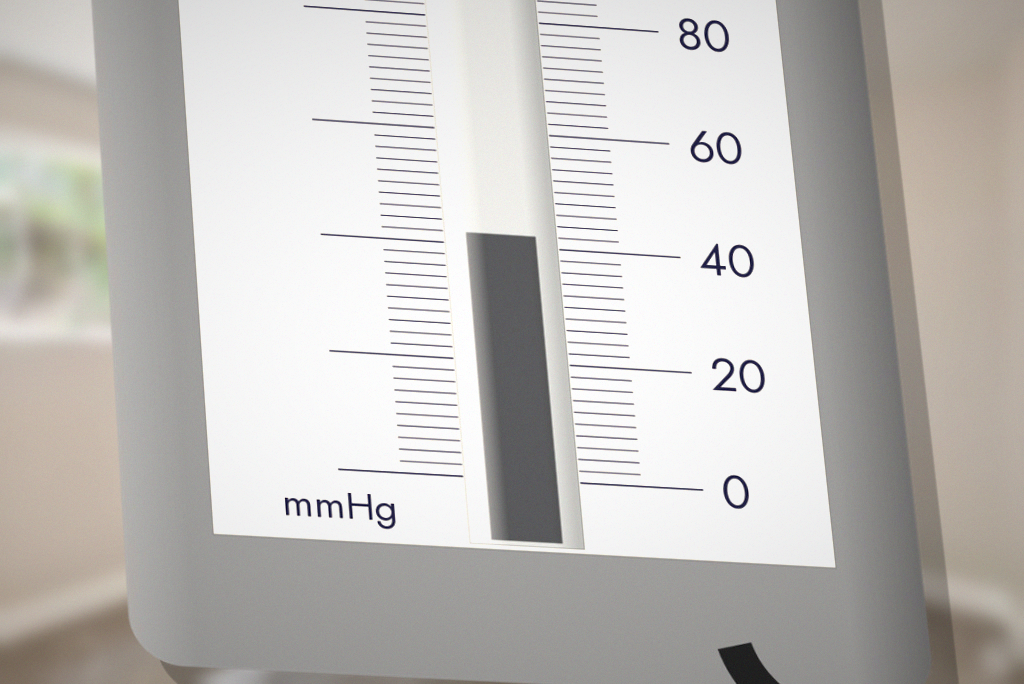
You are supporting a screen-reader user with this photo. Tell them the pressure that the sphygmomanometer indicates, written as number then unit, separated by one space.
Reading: 42 mmHg
